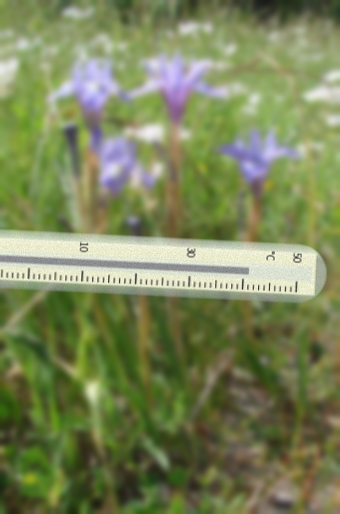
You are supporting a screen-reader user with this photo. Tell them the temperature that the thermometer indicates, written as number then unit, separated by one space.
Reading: 41 °C
